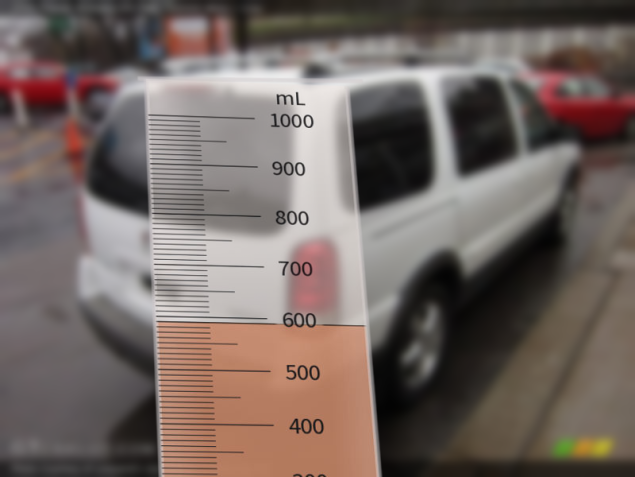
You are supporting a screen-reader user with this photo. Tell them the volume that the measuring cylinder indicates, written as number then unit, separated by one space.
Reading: 590 mL
